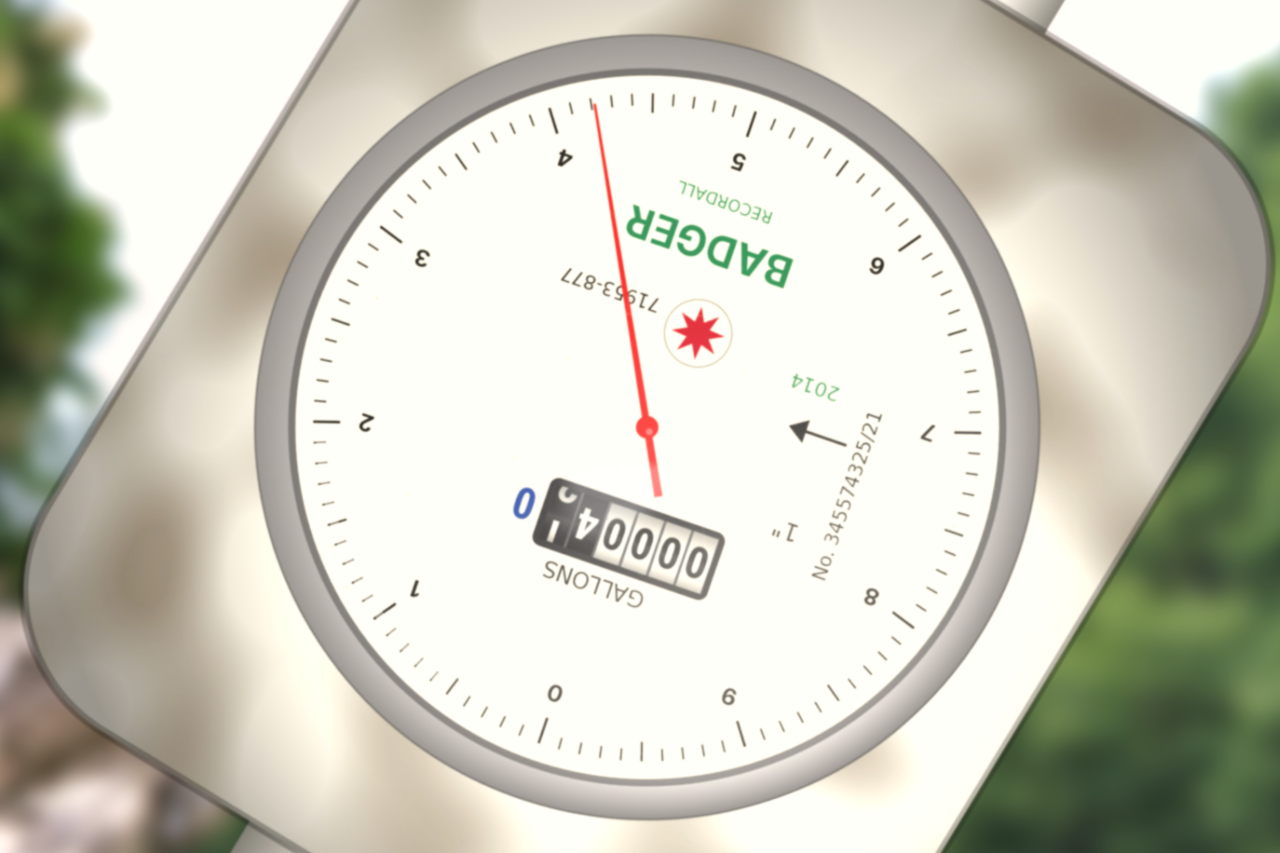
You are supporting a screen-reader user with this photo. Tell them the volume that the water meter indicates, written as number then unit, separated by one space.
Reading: 414.2 gal
